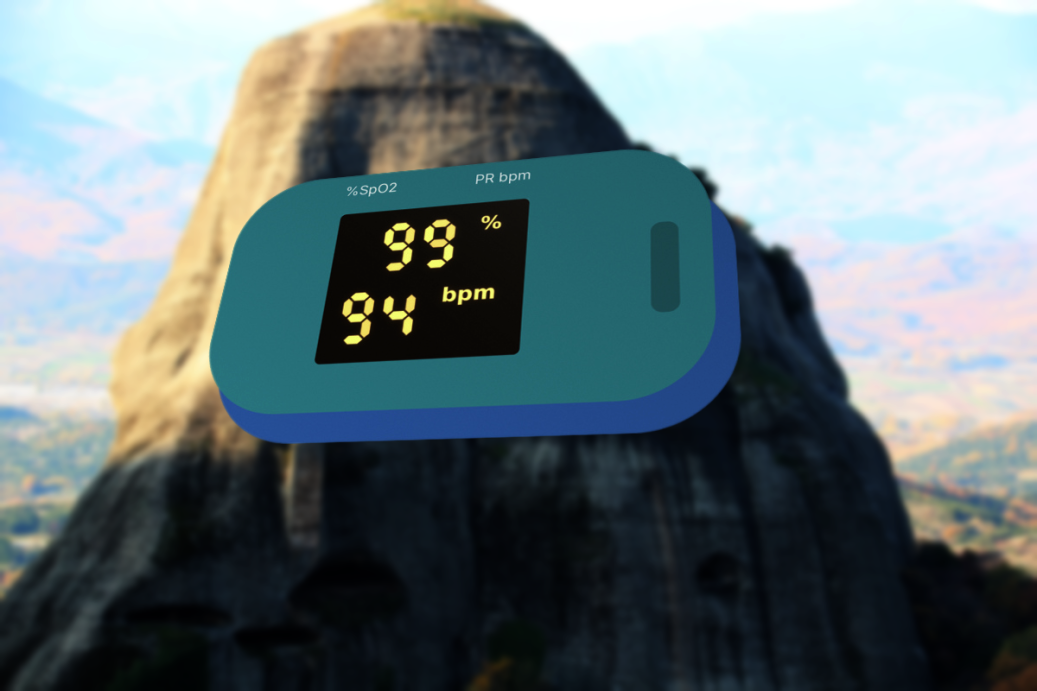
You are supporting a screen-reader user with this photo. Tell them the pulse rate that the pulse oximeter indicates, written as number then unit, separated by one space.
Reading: 94 bpm
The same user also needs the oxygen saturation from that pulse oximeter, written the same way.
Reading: 99 %
